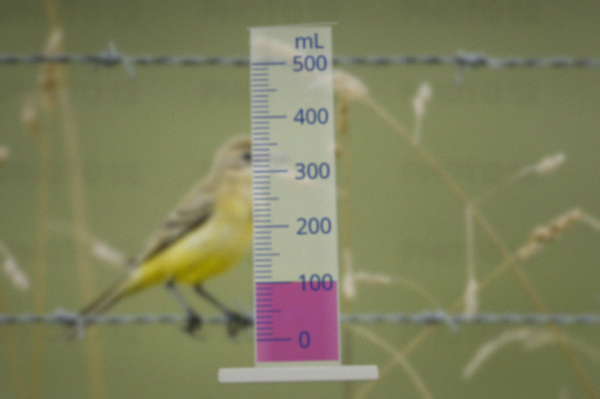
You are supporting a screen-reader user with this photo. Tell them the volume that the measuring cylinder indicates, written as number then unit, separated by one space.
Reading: 100 mL
